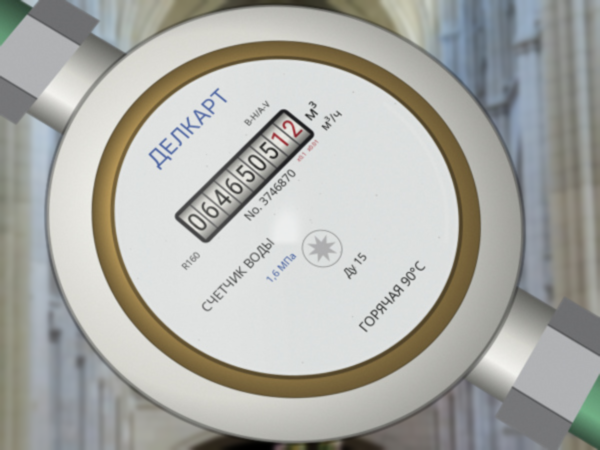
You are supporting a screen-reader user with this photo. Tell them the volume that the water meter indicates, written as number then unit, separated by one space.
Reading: 646505.12 m³
